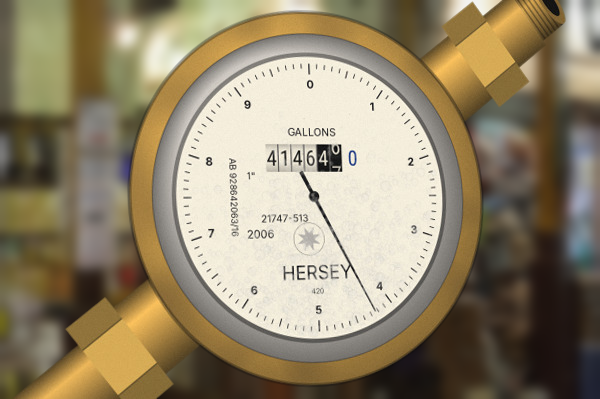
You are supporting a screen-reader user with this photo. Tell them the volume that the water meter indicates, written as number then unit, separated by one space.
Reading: 4146464.2 gal
